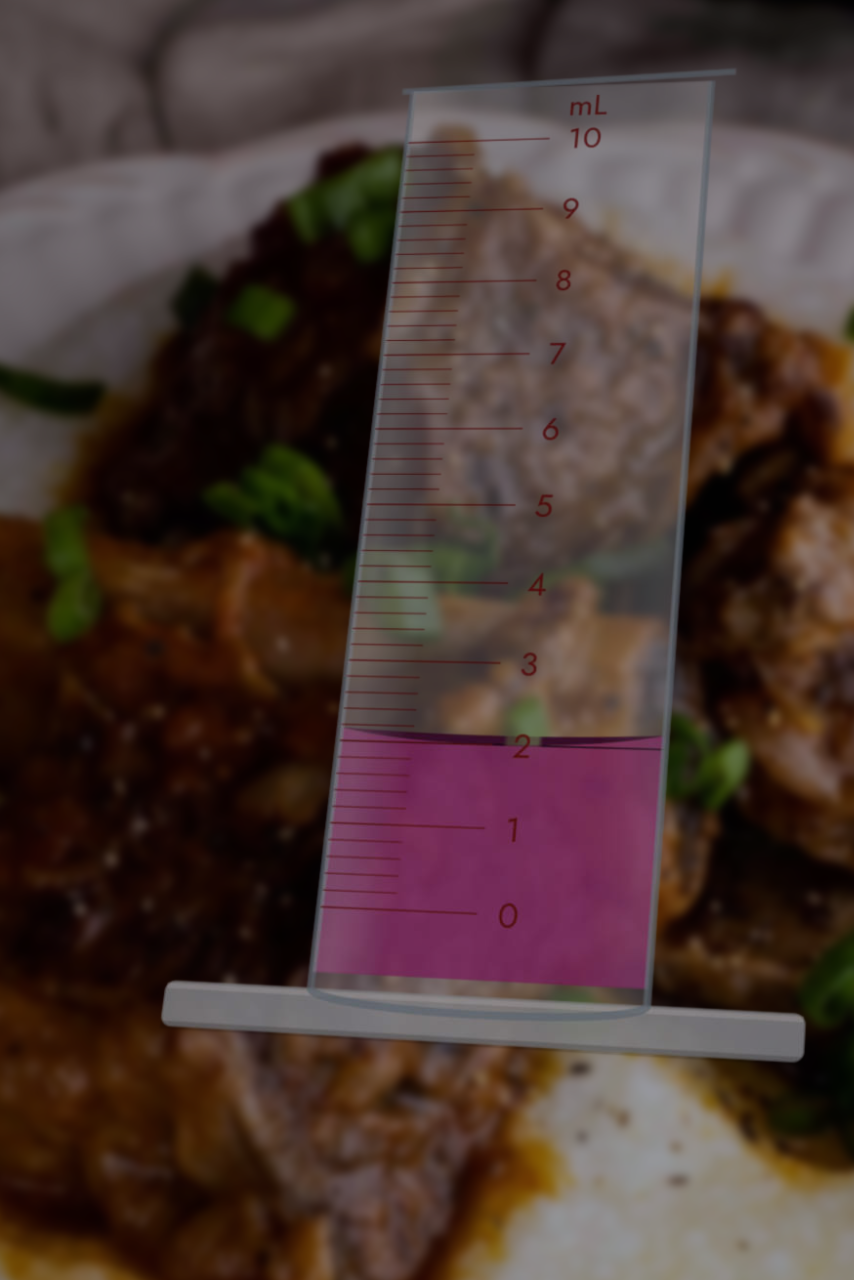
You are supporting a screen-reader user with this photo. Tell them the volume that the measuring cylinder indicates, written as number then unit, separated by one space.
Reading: 2 mL
